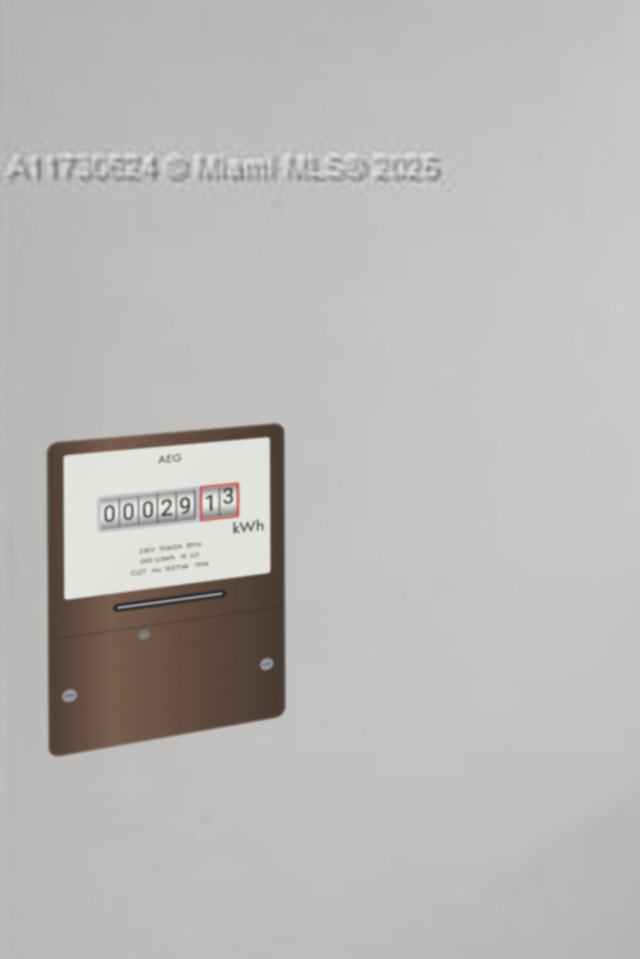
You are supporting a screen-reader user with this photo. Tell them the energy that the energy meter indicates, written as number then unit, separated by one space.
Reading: 29.13 kWh
